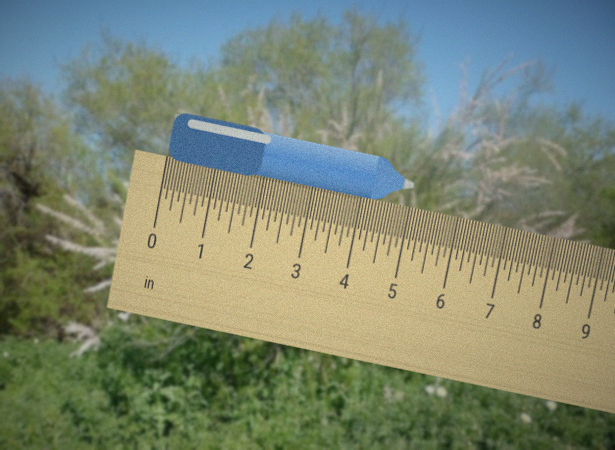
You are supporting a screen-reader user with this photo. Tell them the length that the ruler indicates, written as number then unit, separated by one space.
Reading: 5 in
